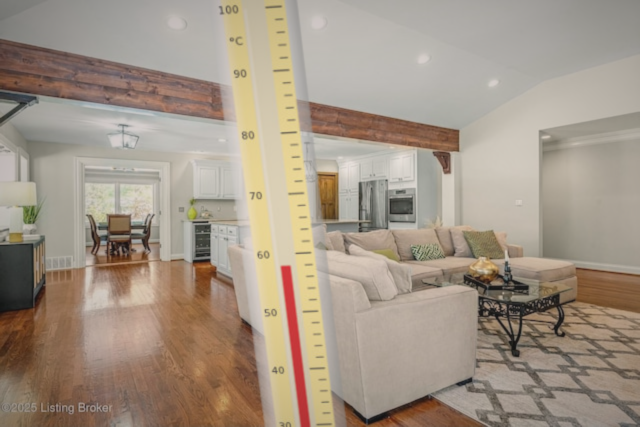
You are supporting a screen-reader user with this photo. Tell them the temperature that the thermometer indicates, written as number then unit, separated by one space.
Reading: 58 °C
